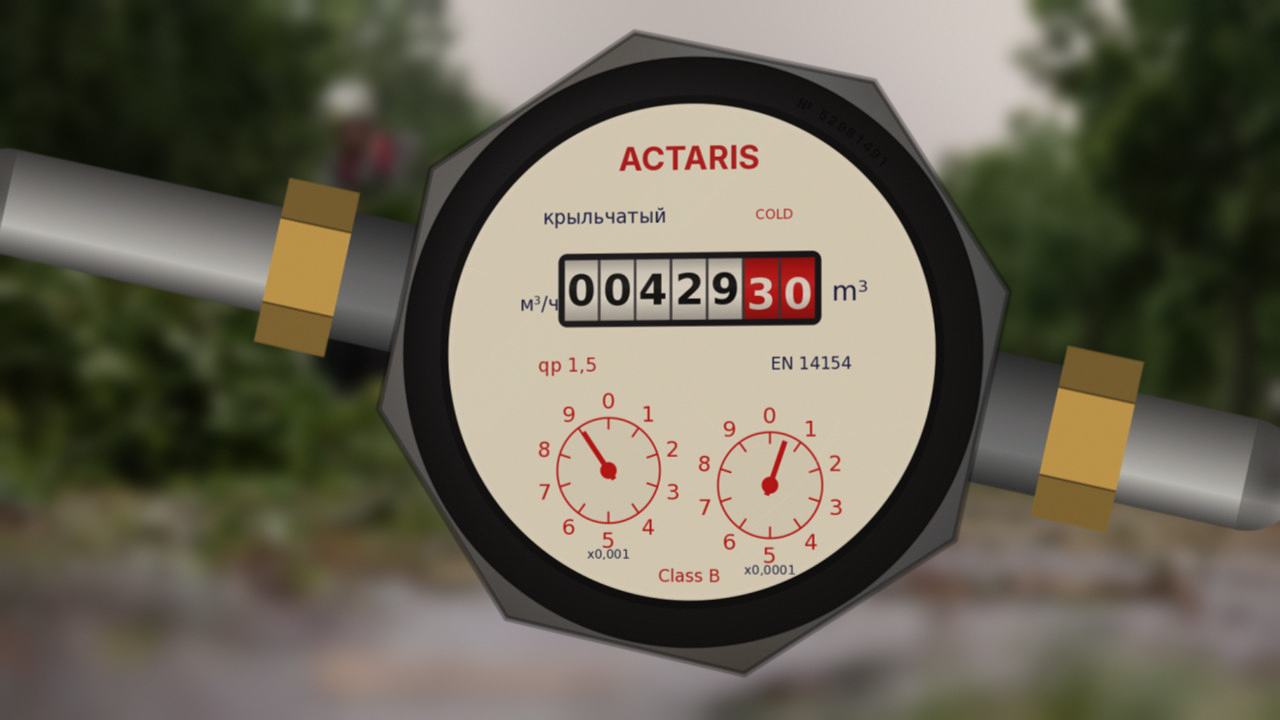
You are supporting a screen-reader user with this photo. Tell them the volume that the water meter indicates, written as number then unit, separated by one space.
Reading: 429.2990 m³
